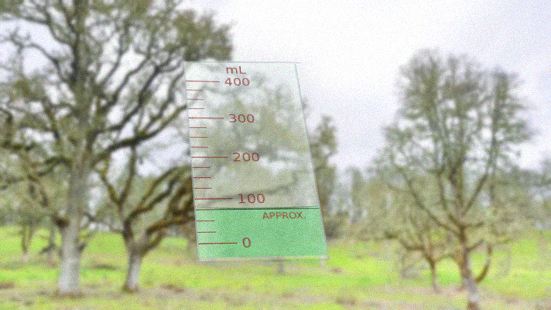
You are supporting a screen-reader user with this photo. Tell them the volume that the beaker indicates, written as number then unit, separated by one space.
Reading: 75 mL
